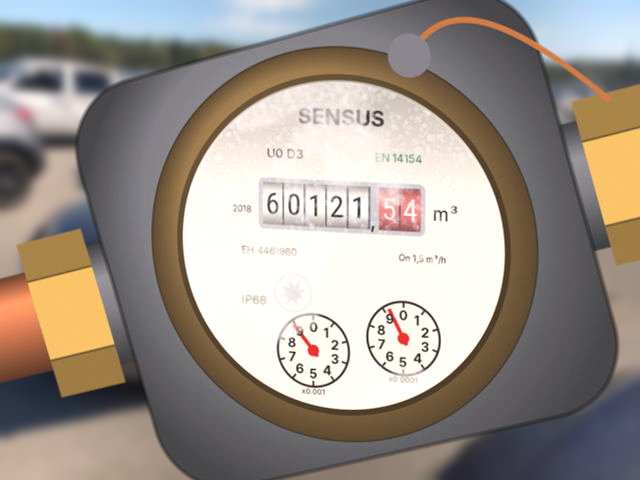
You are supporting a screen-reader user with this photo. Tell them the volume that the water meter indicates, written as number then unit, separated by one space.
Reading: 60121.5489 m³
